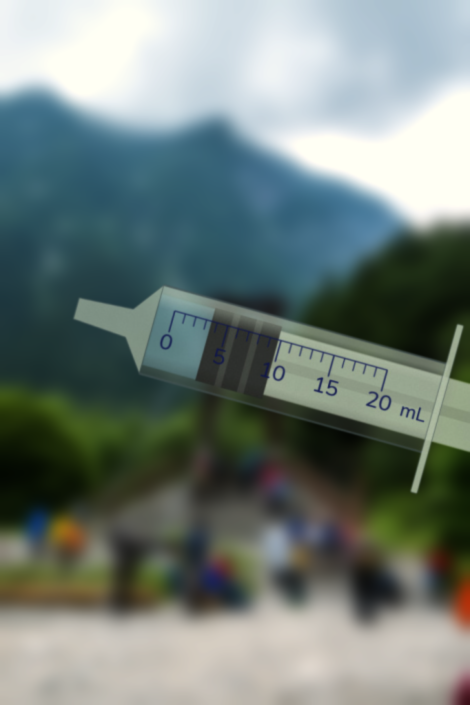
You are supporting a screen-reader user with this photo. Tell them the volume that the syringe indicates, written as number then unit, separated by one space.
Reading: 3.5 mL
